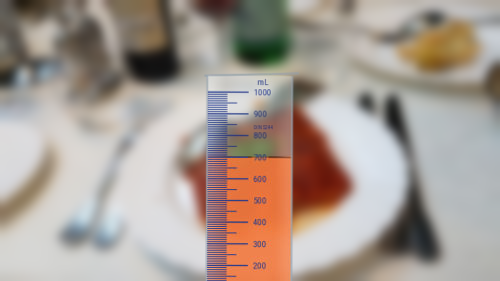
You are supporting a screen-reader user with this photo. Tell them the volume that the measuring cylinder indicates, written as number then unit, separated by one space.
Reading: 700 mL
